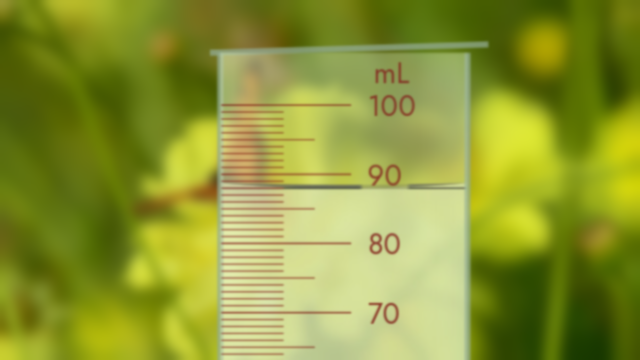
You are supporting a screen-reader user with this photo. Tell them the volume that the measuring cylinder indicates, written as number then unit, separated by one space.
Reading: 88 mL
